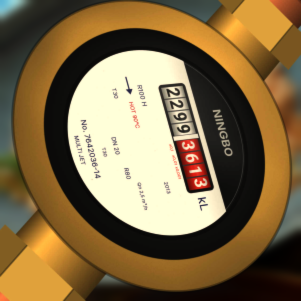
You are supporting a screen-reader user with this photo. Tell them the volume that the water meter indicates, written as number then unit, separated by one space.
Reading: 2299.3613 kL
